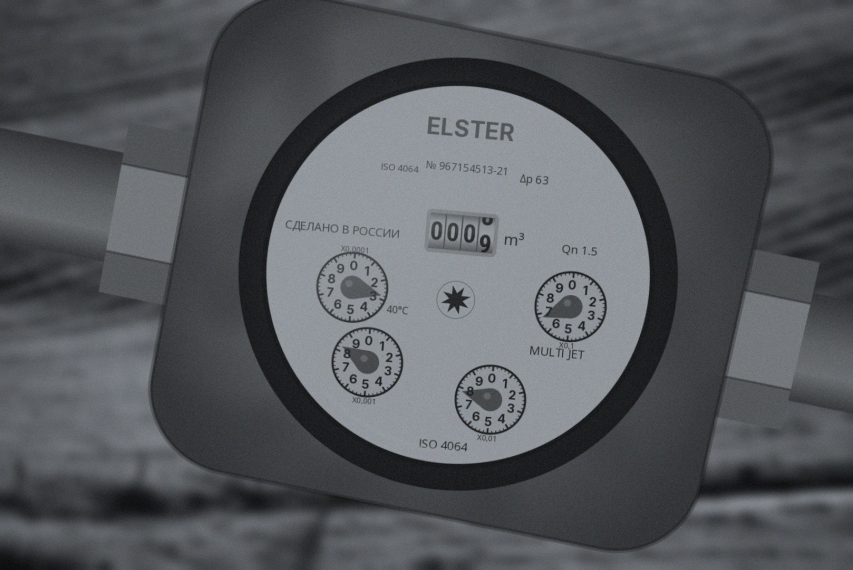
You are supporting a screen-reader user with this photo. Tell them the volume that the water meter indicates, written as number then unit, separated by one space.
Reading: 8.6782 m³
